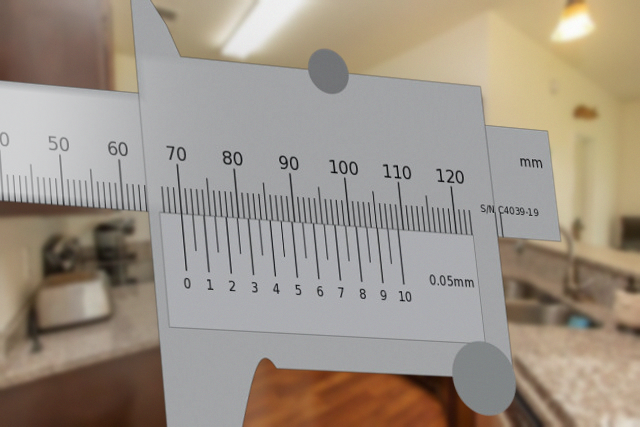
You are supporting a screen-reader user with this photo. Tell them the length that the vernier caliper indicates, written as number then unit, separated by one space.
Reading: 70.0 mm
